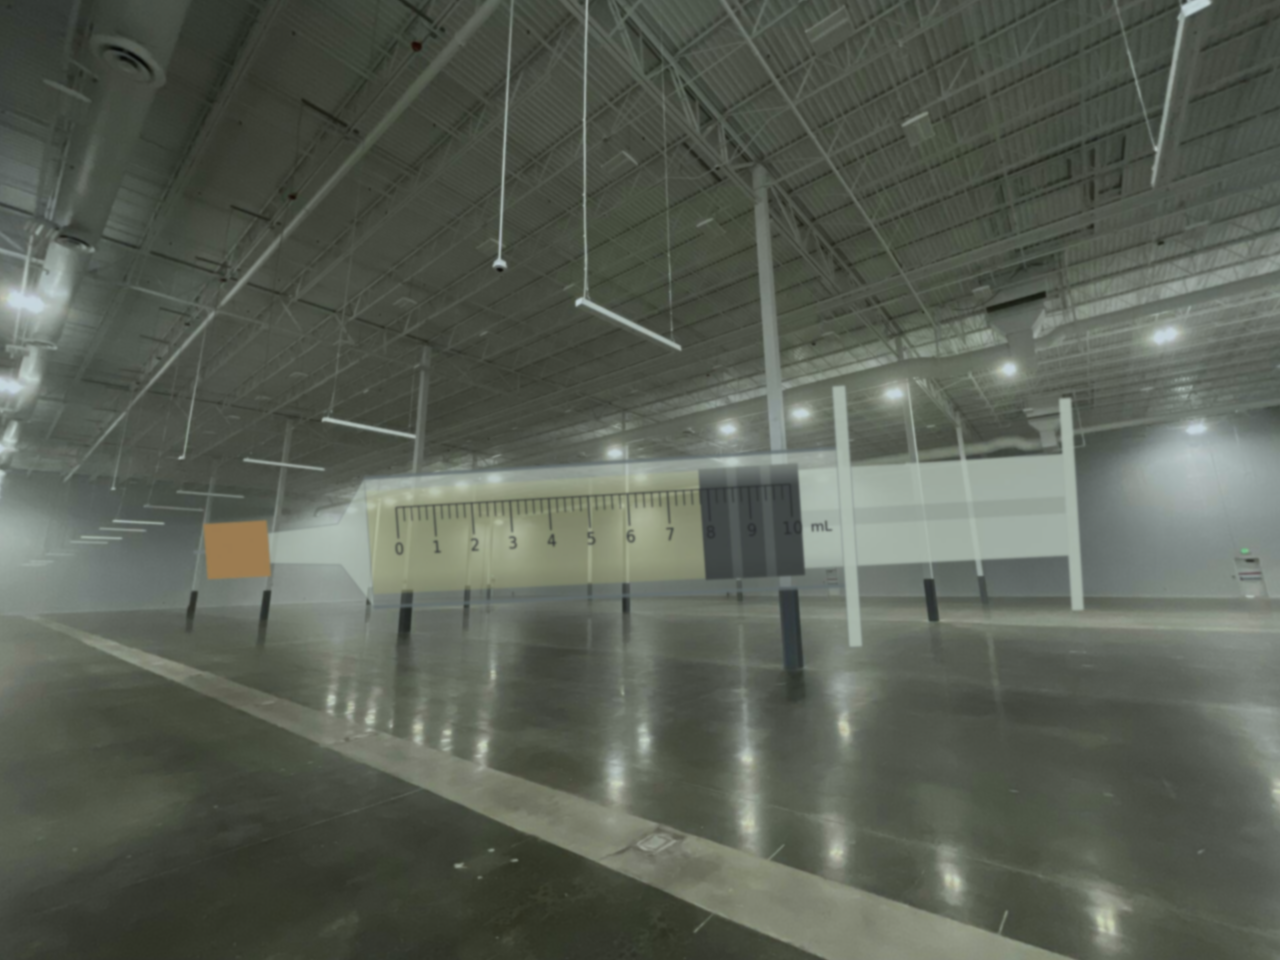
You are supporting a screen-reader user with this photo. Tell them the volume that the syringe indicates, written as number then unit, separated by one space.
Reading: 7.8 mL
